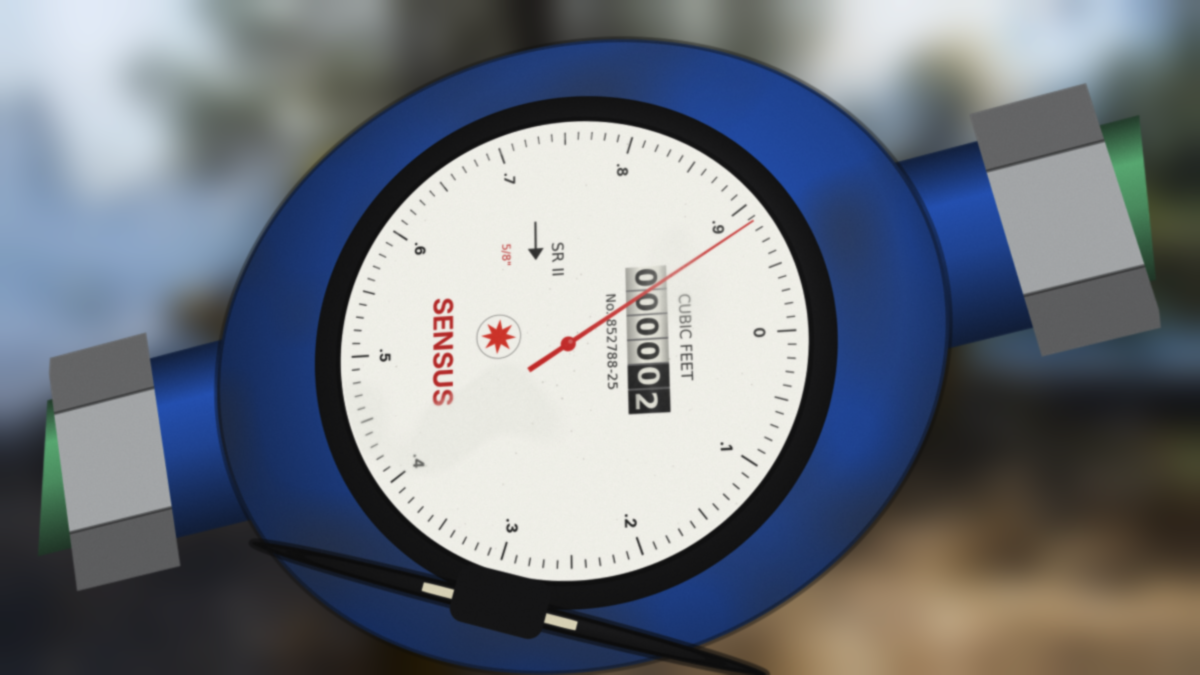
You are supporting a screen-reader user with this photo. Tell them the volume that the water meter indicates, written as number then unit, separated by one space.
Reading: 1.91 ft³
